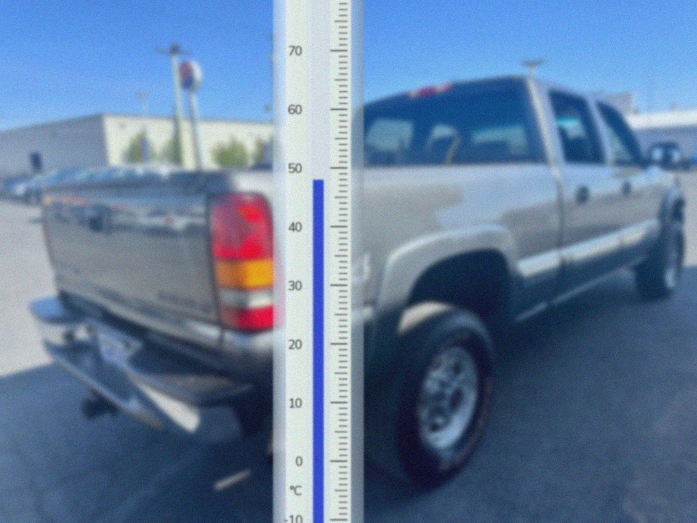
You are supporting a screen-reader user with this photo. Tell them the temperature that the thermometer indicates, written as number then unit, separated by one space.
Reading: 48 °C
